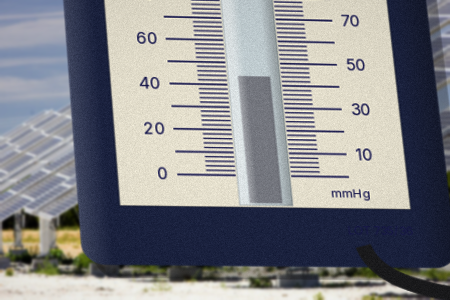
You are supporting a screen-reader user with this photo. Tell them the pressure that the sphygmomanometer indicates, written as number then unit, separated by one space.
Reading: 44 mmHg
